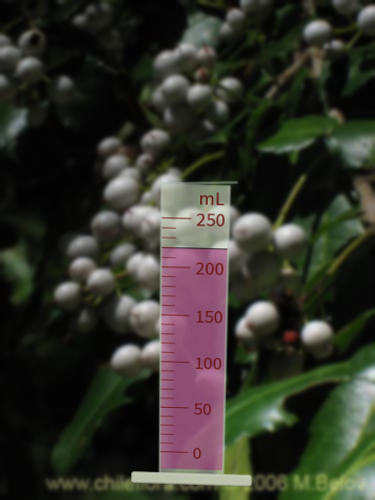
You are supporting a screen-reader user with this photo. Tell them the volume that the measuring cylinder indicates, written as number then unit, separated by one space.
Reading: 220 mL
